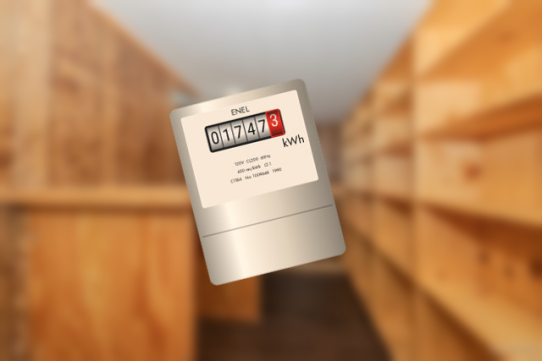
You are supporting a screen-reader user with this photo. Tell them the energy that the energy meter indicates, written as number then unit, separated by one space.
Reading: 1747.3 kWh
